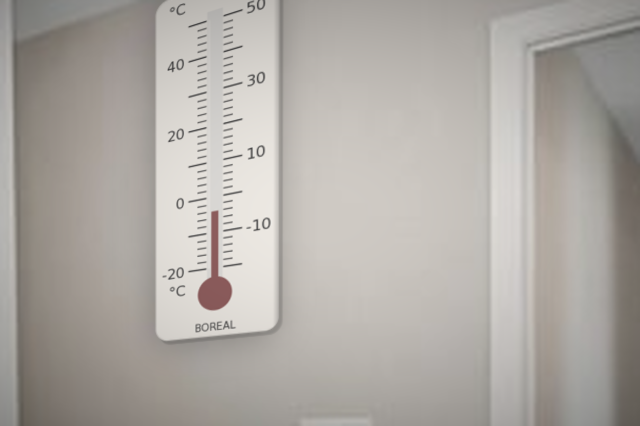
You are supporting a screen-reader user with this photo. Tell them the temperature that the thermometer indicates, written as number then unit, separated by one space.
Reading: -4 °C
